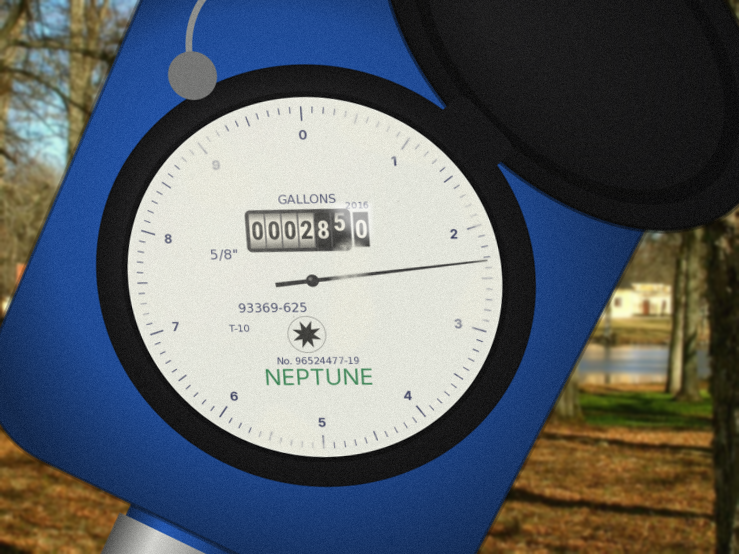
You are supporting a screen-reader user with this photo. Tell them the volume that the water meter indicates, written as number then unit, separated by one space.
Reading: 2852.3 gal
